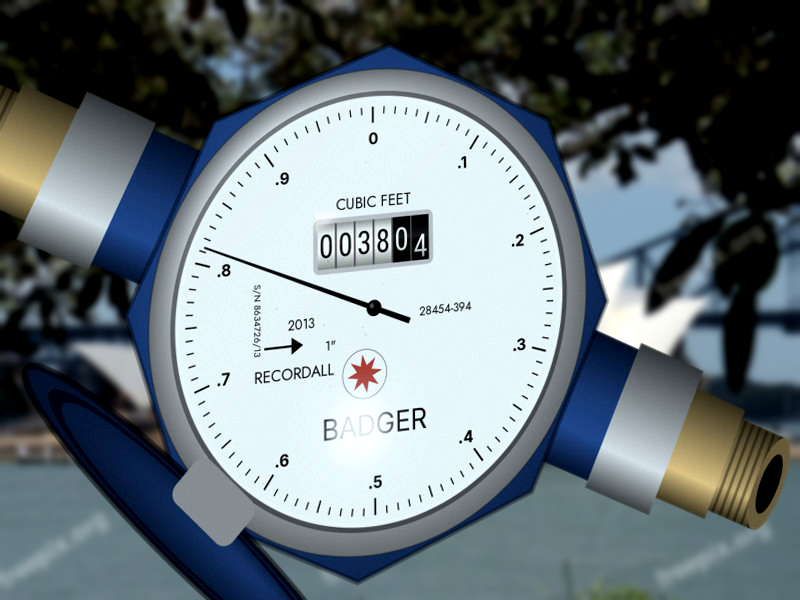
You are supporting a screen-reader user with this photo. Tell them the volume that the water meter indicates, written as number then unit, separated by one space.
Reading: 3803.81 ft³
